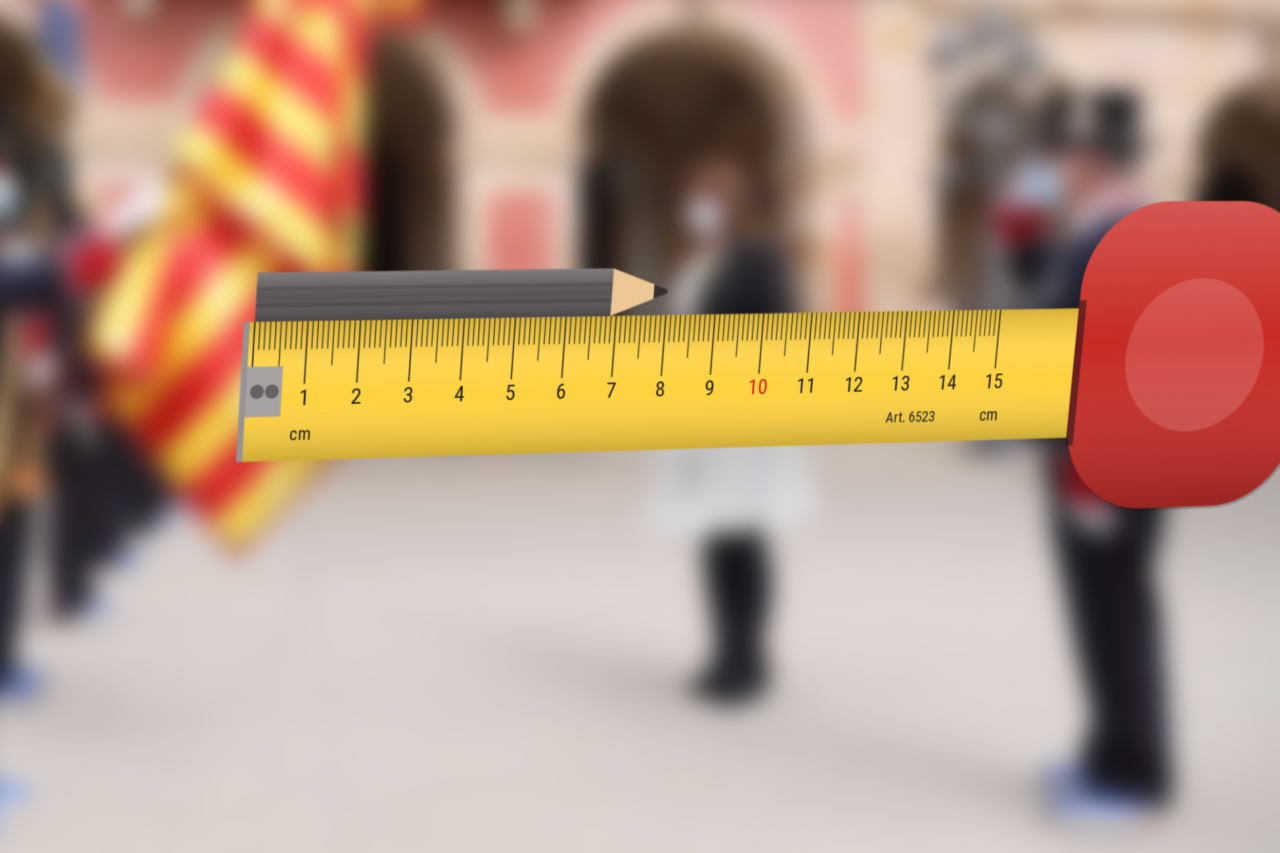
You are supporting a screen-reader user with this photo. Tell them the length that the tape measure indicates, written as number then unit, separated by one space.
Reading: 8 cm
